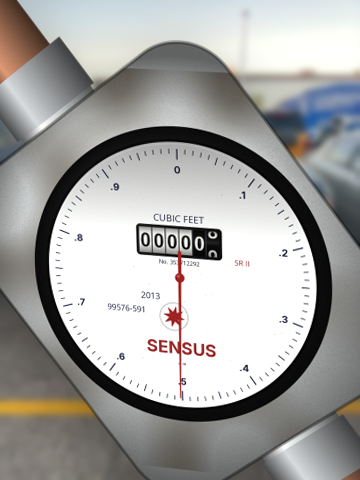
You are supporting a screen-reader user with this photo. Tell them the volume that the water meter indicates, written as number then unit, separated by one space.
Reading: 8.50 ft³
